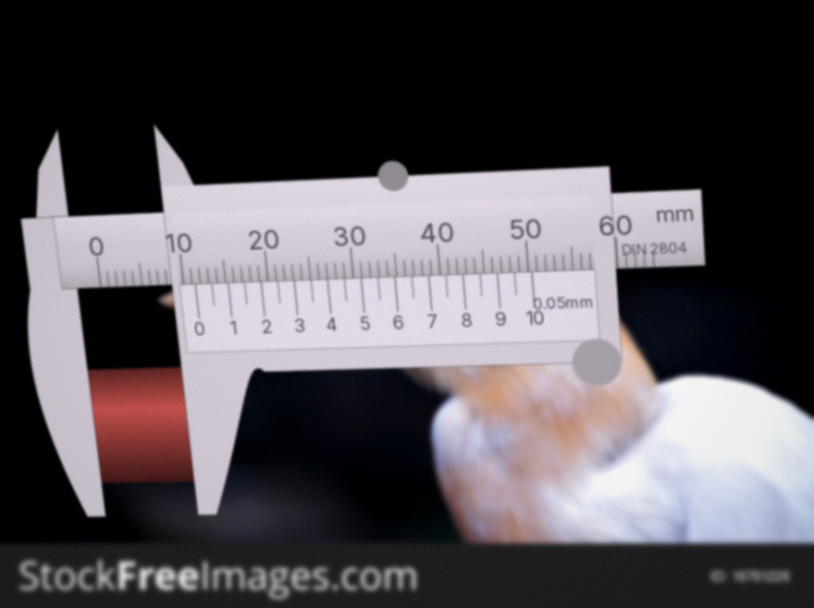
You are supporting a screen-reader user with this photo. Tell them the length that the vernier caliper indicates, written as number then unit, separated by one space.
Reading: 11.4 mm
